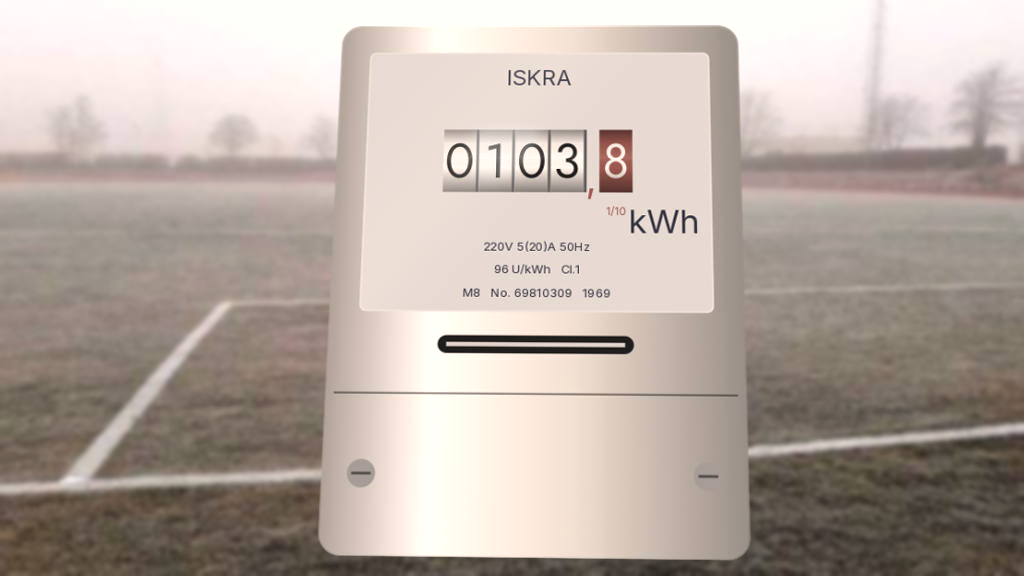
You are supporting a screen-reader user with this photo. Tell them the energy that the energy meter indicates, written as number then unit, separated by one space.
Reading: 103.8 kWh
